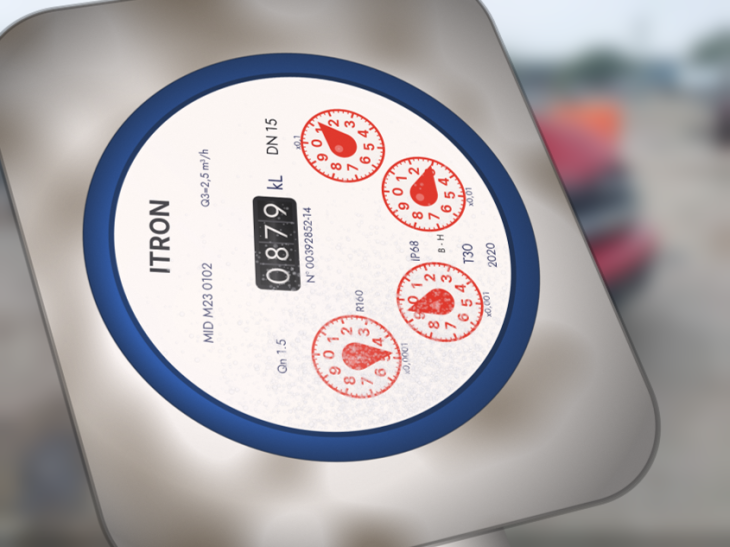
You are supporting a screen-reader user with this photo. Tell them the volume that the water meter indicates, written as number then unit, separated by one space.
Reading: 879.1294 kL
